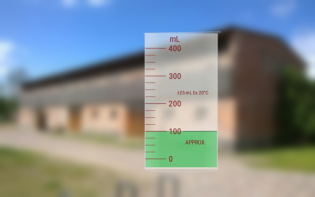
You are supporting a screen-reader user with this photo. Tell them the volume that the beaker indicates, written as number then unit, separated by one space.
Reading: 100 mL
